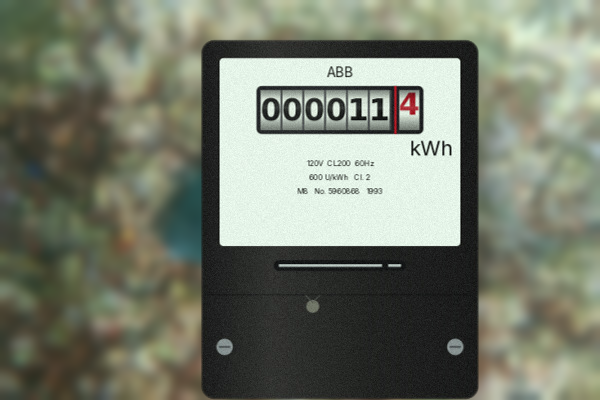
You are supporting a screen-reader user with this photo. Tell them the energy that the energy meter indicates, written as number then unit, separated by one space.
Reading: 11.4 kWh
